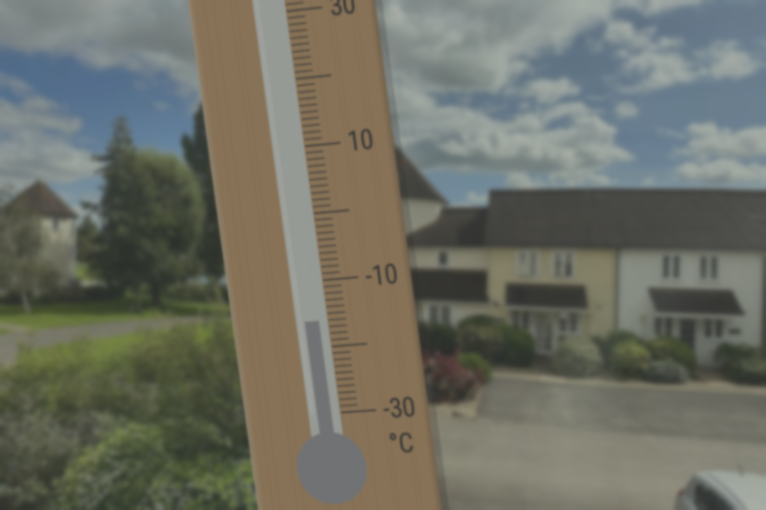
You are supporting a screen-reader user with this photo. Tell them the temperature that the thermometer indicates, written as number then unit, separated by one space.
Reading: -16 °C
